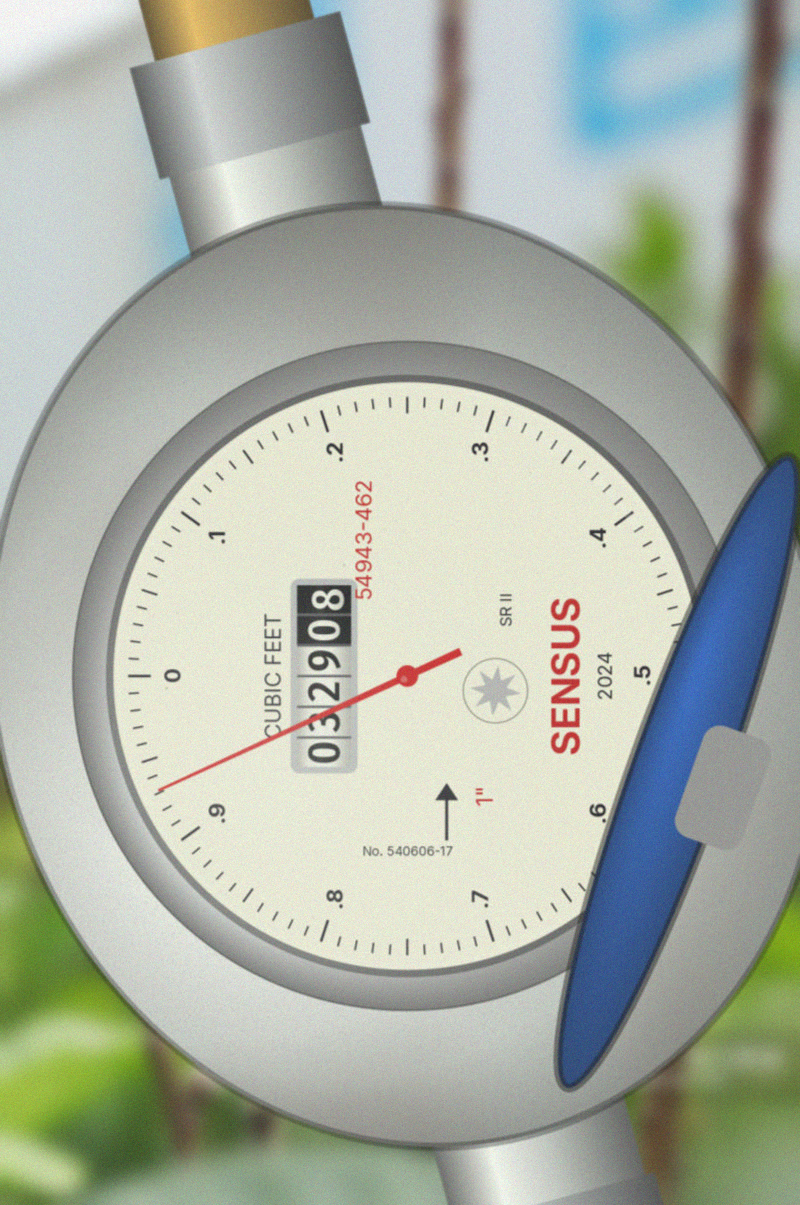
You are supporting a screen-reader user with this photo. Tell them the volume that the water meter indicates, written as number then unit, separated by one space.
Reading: 32907.93 ft³
